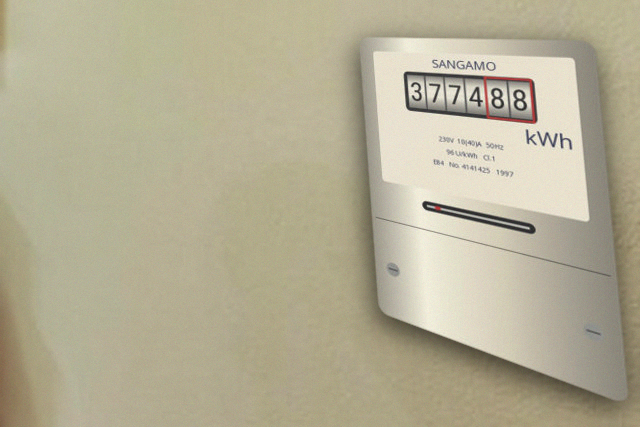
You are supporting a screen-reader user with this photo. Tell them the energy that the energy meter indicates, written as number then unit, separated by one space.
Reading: 3774.88 kWh
